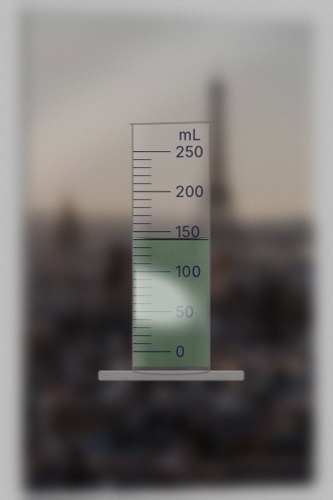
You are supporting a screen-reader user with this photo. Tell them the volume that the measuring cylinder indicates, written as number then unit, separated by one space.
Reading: 140 mL
